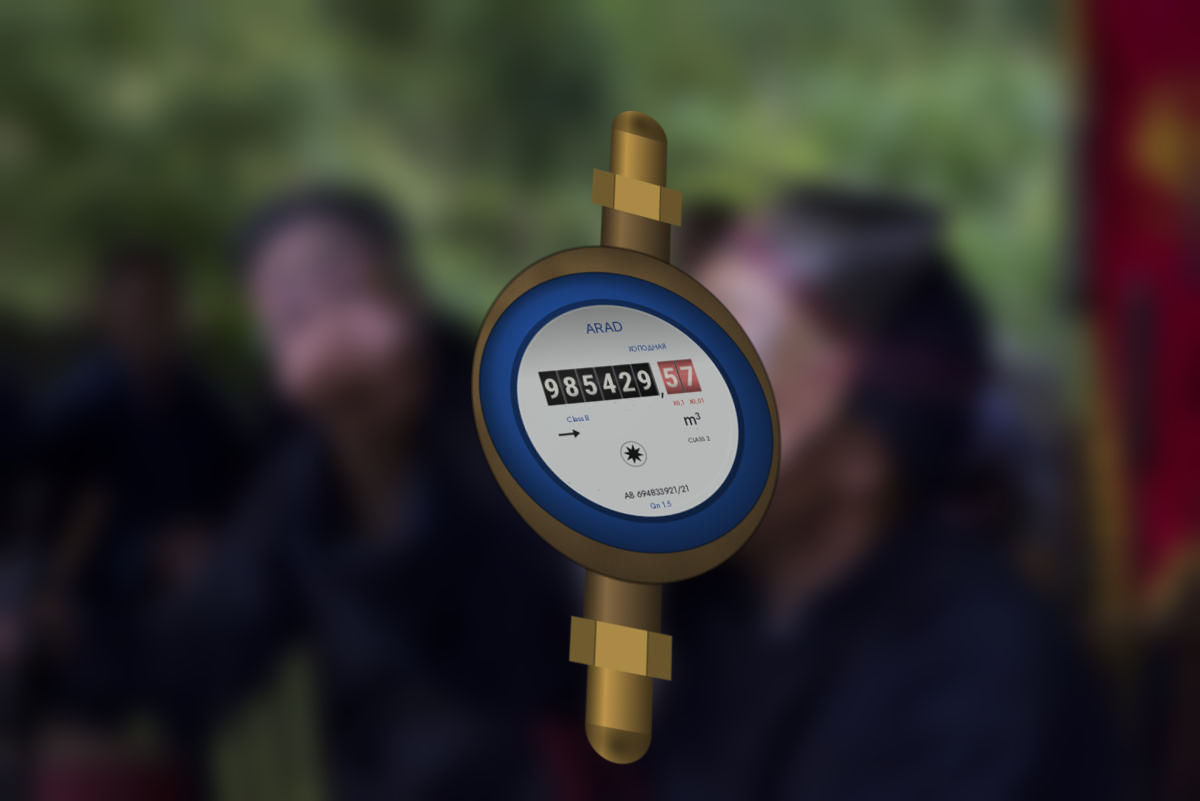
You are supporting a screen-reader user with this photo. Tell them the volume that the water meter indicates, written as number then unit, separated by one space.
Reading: 985429.57 m³
